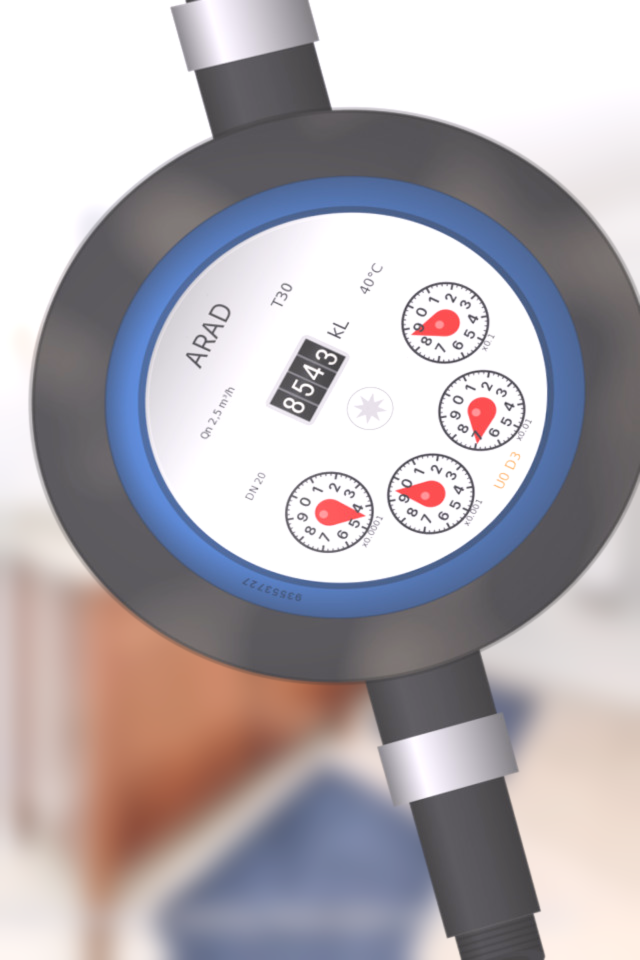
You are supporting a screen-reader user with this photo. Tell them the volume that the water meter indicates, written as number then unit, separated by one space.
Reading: 8542.8694 kL
